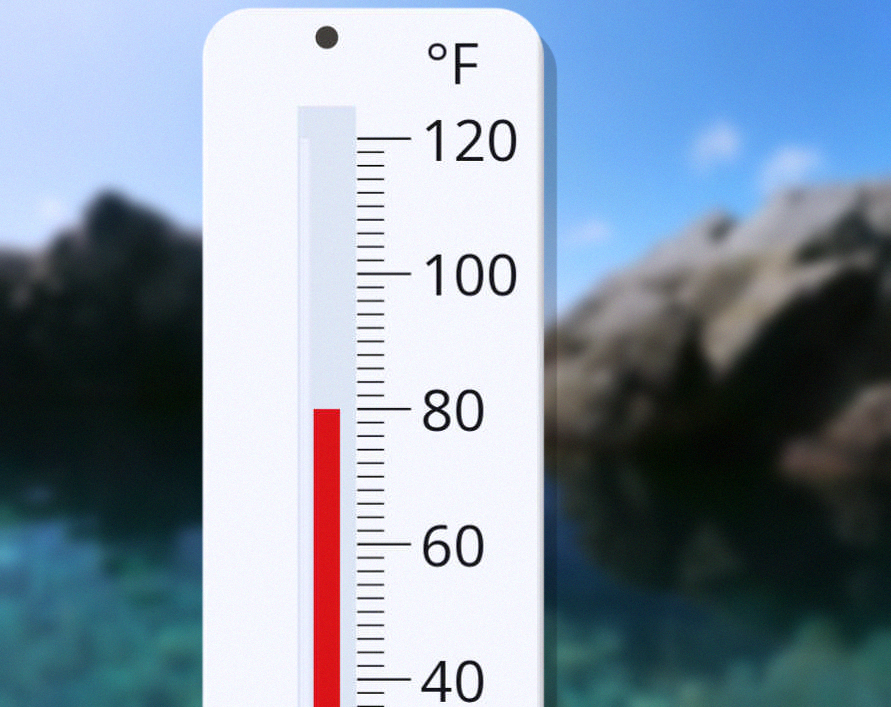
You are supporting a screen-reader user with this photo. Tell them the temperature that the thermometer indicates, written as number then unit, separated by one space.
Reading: 80 °F
